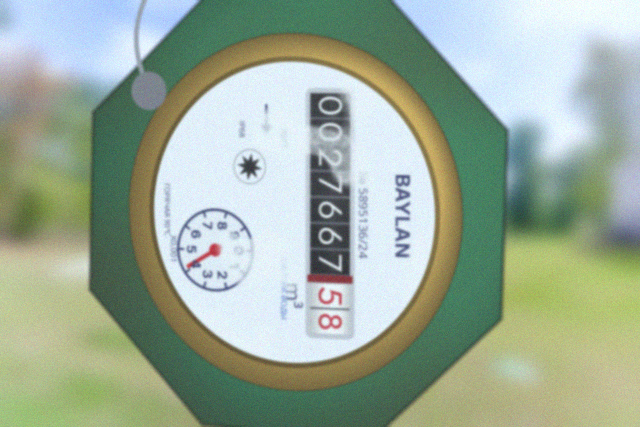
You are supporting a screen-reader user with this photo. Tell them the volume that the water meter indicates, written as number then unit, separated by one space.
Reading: 27667.584 m³
